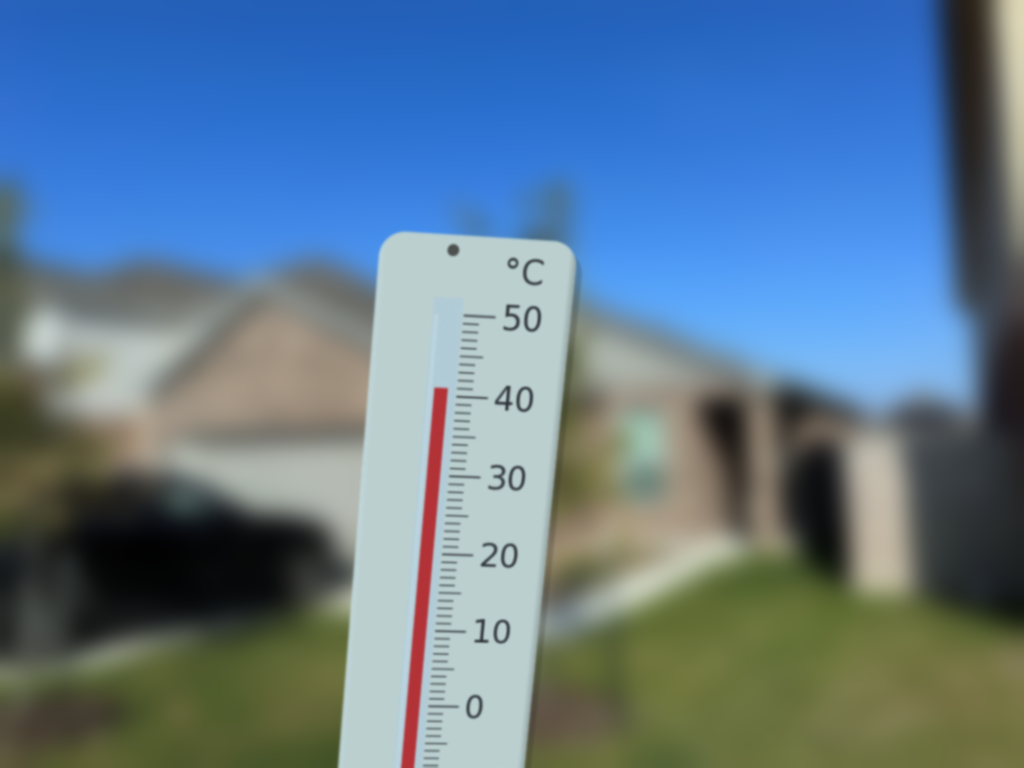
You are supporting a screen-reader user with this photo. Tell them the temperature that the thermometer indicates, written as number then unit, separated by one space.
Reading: 41 °C
